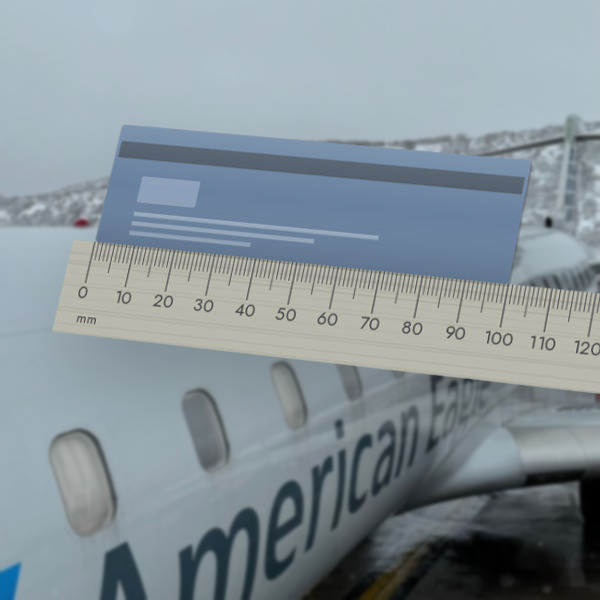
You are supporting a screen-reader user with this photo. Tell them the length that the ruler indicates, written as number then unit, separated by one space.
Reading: 100 mm
